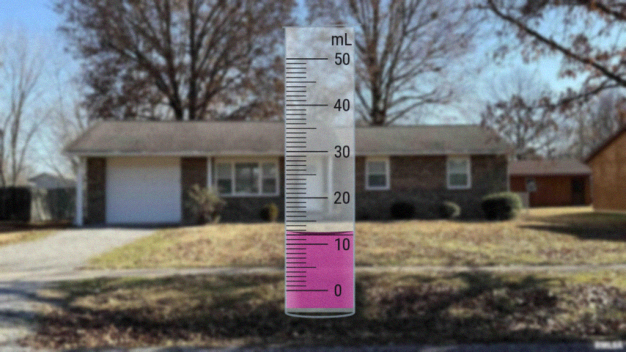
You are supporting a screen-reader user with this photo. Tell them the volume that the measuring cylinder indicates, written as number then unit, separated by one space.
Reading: 12 mL
